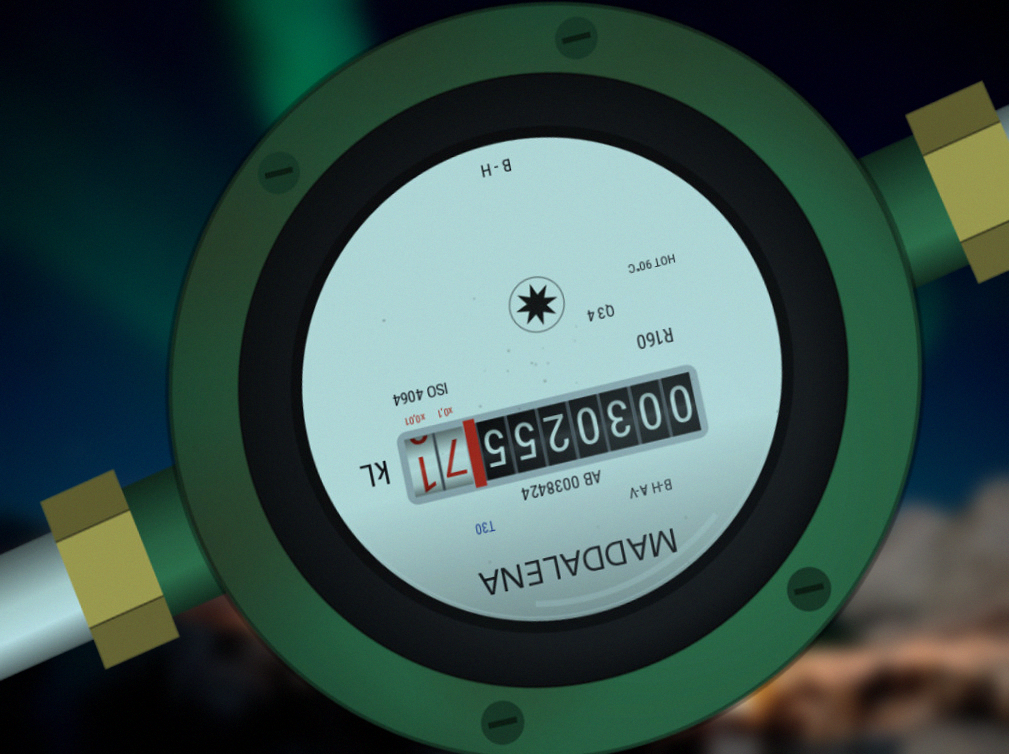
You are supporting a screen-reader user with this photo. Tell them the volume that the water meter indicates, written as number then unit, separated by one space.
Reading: 30255.71 kL
